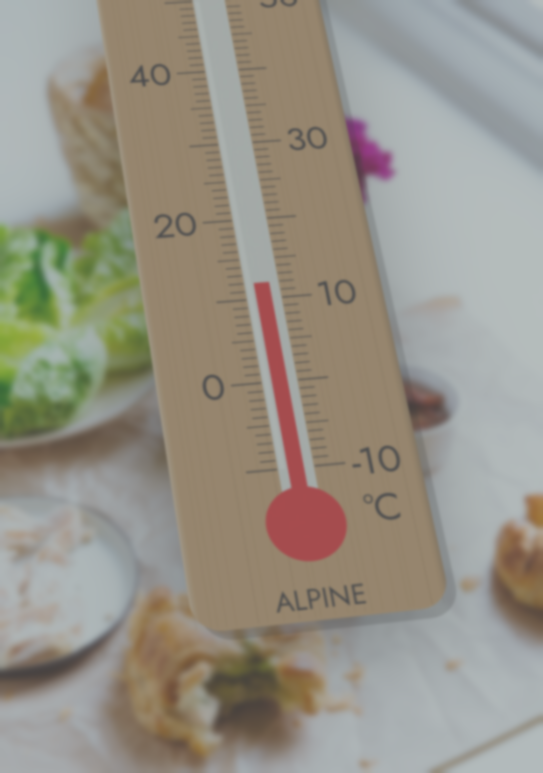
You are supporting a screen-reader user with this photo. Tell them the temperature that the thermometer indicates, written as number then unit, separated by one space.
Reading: 12 °C
